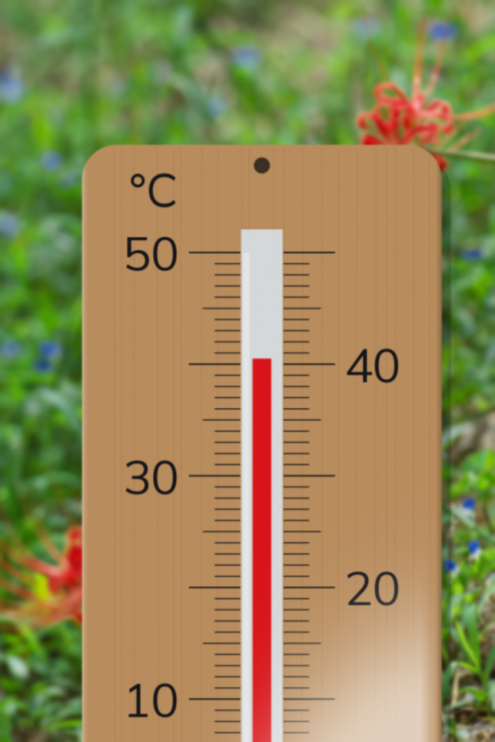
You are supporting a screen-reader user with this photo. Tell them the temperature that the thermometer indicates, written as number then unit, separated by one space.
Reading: 40.5 °C
